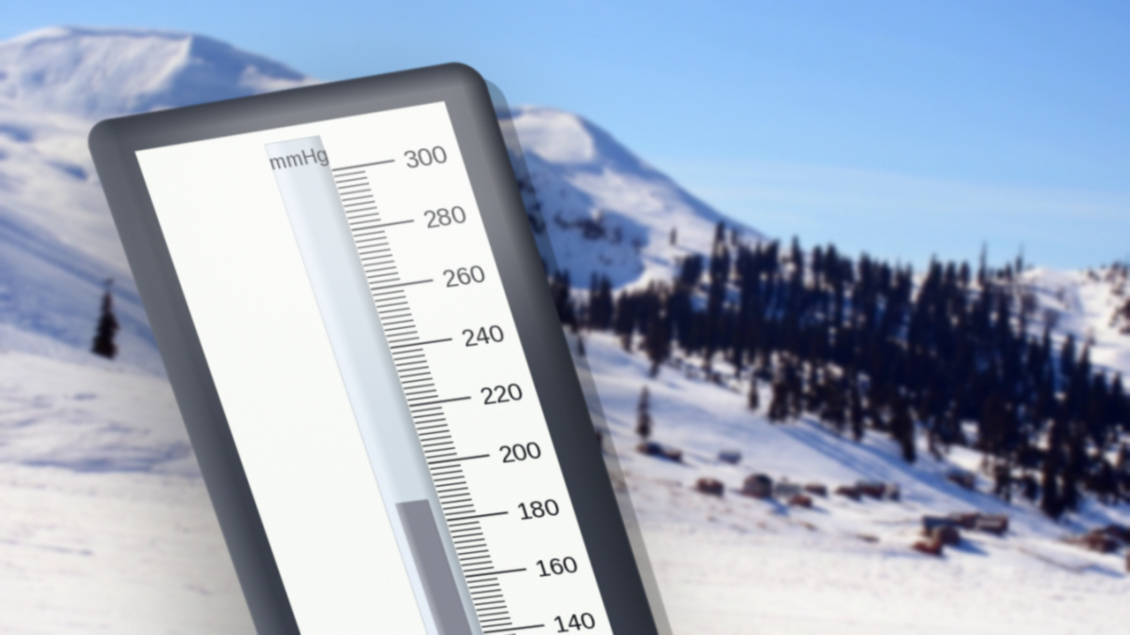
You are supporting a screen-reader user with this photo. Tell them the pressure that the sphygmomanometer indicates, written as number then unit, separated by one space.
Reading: 188 mmHg
